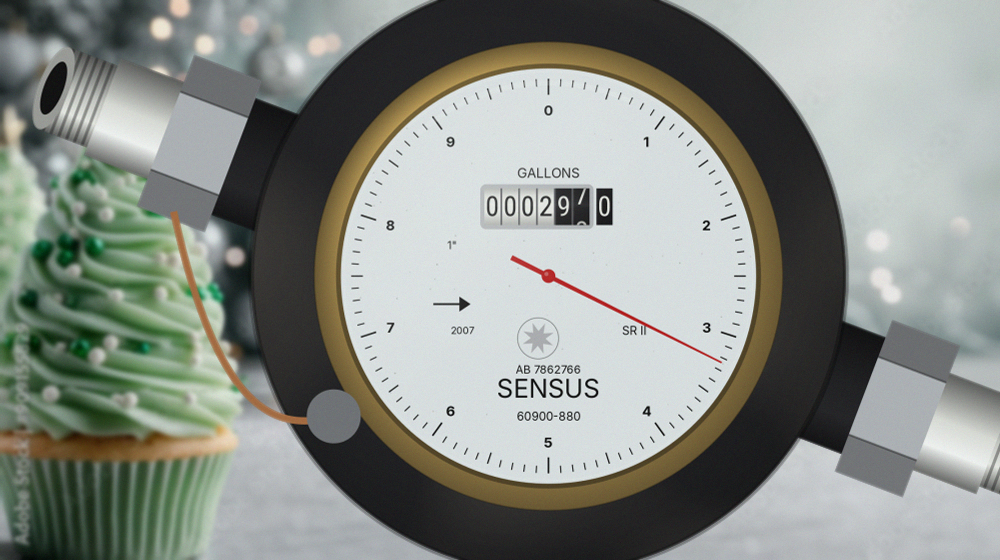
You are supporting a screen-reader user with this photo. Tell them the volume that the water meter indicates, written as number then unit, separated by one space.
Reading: 2973.2 gal
